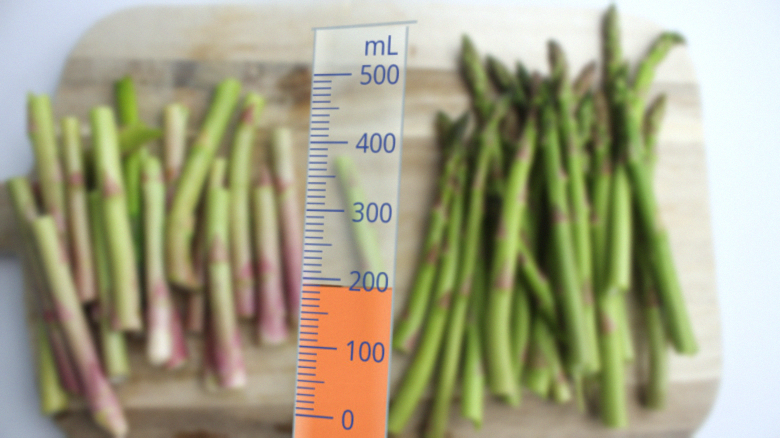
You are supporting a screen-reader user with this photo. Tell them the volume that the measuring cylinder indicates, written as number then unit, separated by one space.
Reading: 190 mL
